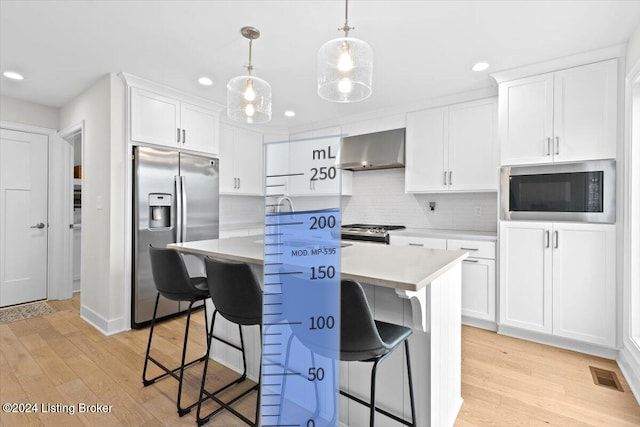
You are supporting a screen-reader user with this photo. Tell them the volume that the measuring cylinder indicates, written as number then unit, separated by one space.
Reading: 210 mL
